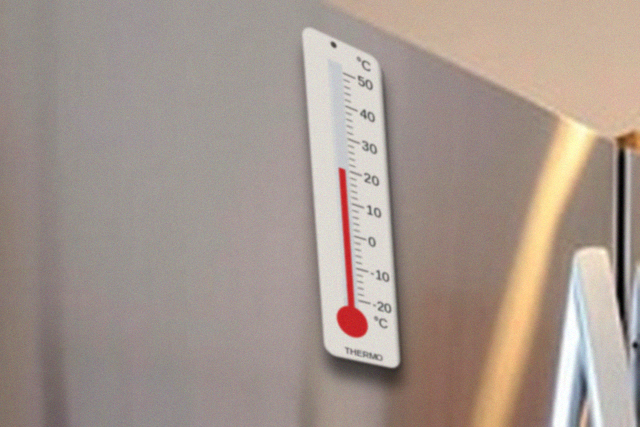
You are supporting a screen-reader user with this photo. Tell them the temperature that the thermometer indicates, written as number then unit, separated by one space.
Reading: 20 °C
